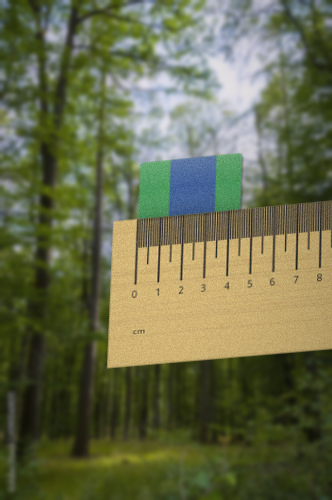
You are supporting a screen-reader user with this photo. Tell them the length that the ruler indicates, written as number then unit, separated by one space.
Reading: 4.5 cm
